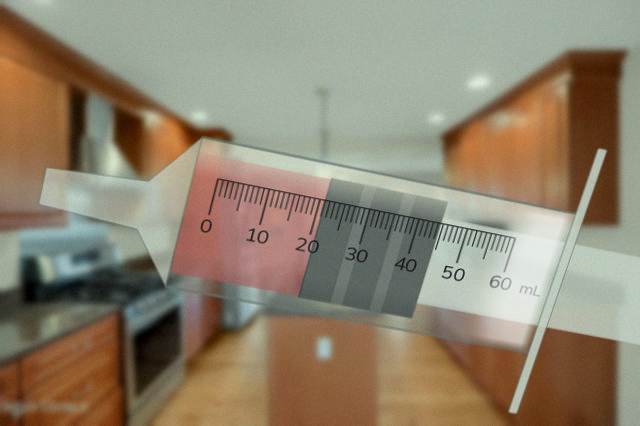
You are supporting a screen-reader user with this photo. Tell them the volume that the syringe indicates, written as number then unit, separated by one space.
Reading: 21 mL
